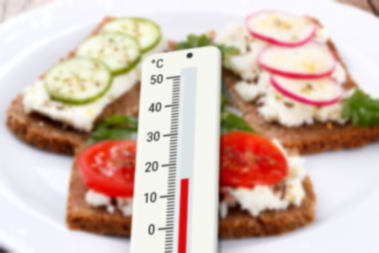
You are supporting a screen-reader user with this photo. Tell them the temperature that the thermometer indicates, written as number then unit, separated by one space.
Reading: 15 °C
